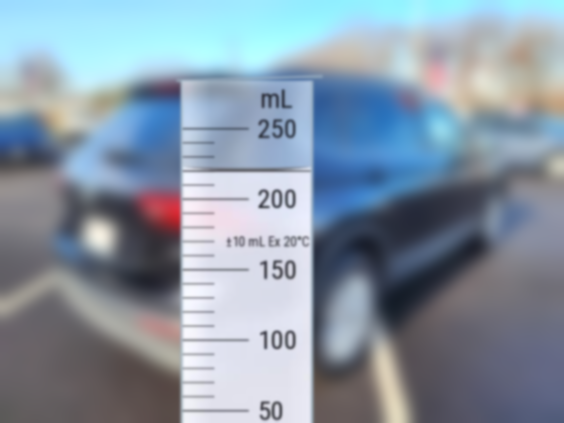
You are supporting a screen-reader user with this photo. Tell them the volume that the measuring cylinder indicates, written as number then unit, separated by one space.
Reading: 220 mL
